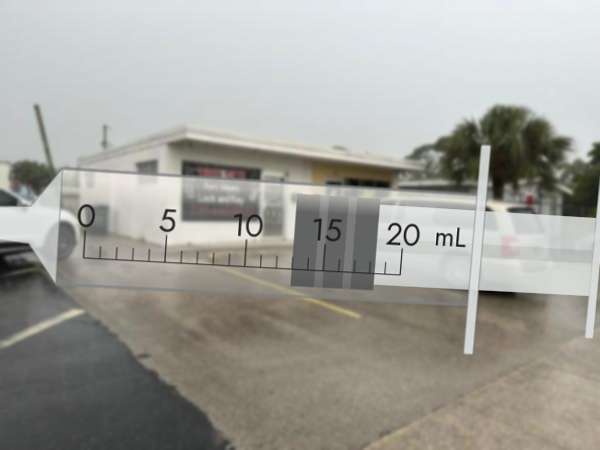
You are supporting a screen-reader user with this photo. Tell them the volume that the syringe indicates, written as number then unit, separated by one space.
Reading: 13 mL
